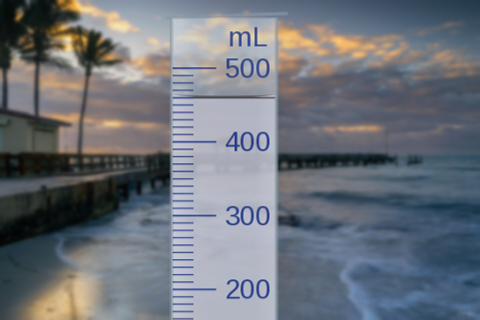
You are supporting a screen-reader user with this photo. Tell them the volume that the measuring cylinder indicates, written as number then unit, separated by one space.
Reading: 460 mL
